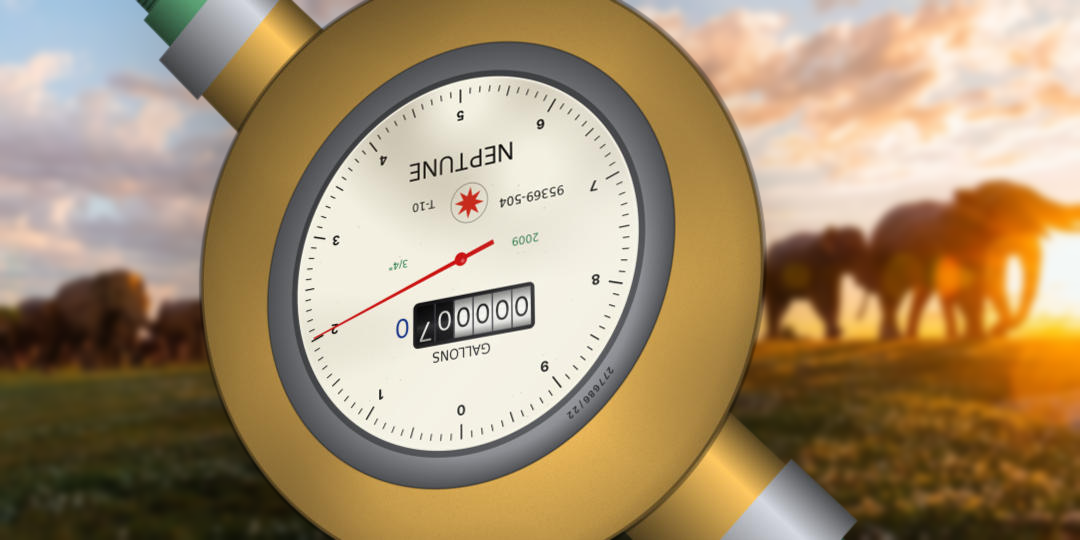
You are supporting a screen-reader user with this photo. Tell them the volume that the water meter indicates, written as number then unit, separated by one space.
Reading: 72.0 gal
